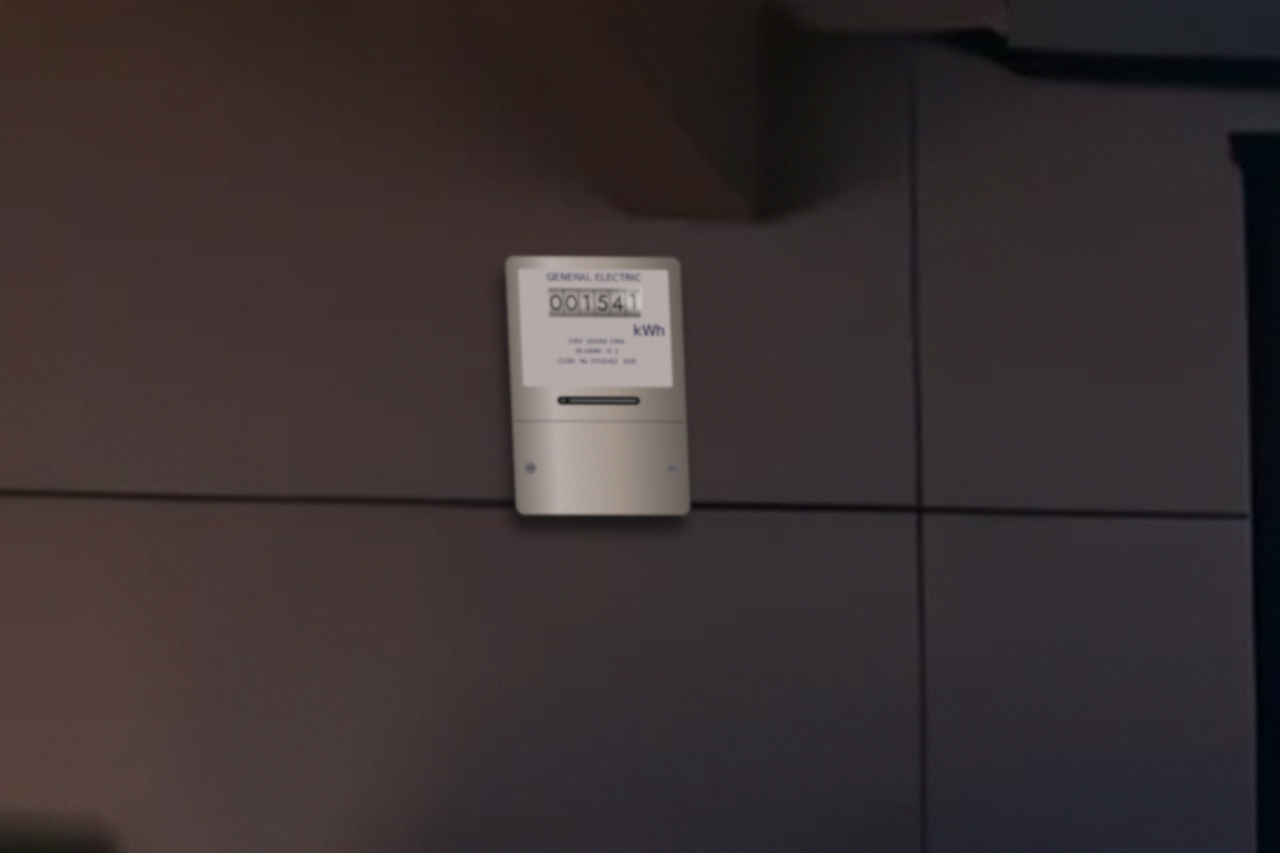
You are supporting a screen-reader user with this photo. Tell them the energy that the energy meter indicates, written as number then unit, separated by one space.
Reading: 1541 kWh
